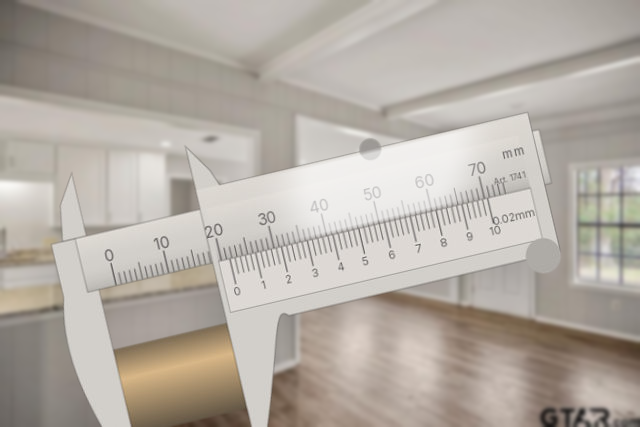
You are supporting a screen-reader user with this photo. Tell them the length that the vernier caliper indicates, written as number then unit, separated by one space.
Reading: 21.6 mm
